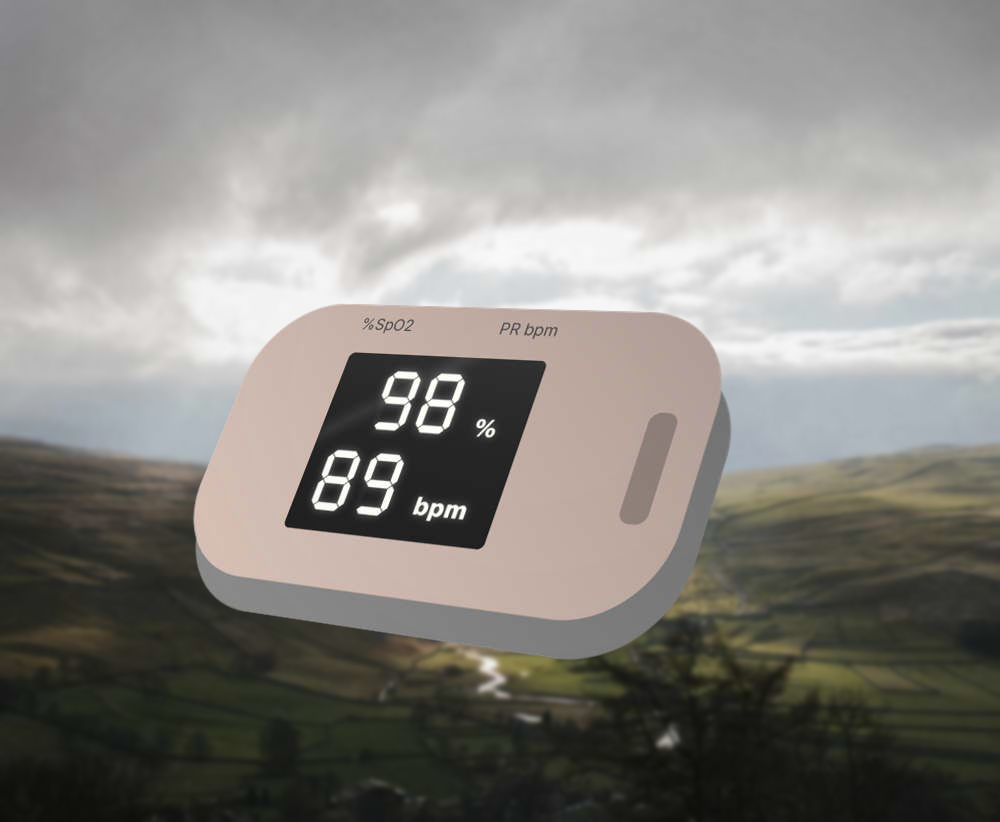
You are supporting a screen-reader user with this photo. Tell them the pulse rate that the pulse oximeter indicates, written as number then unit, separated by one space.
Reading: 89 bpm
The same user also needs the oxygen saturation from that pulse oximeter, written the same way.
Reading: 98 %
